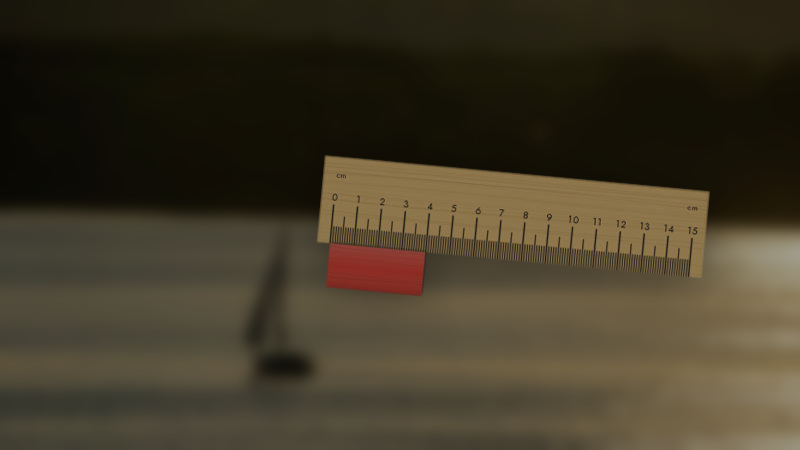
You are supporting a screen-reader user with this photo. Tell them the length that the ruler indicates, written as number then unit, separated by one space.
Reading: 4 cm
